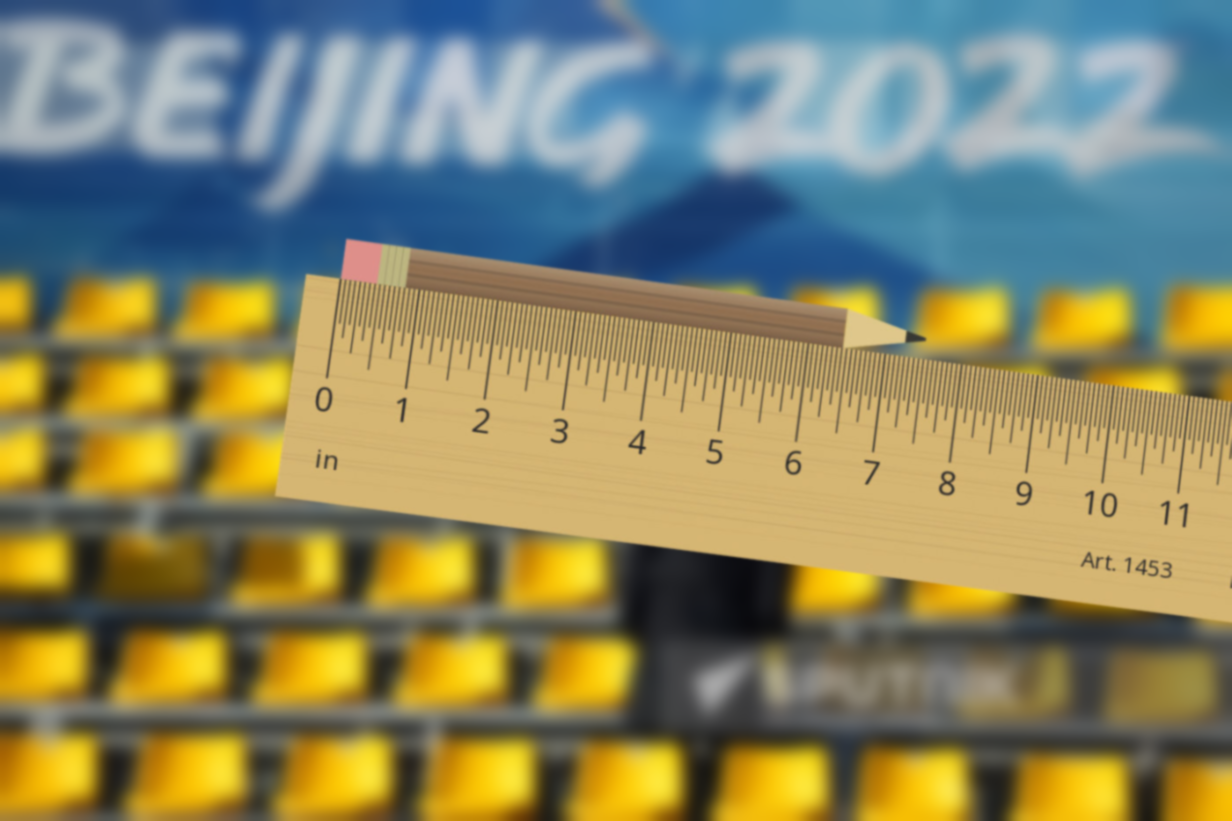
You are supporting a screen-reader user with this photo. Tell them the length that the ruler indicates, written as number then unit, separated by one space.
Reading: 7.5 in
